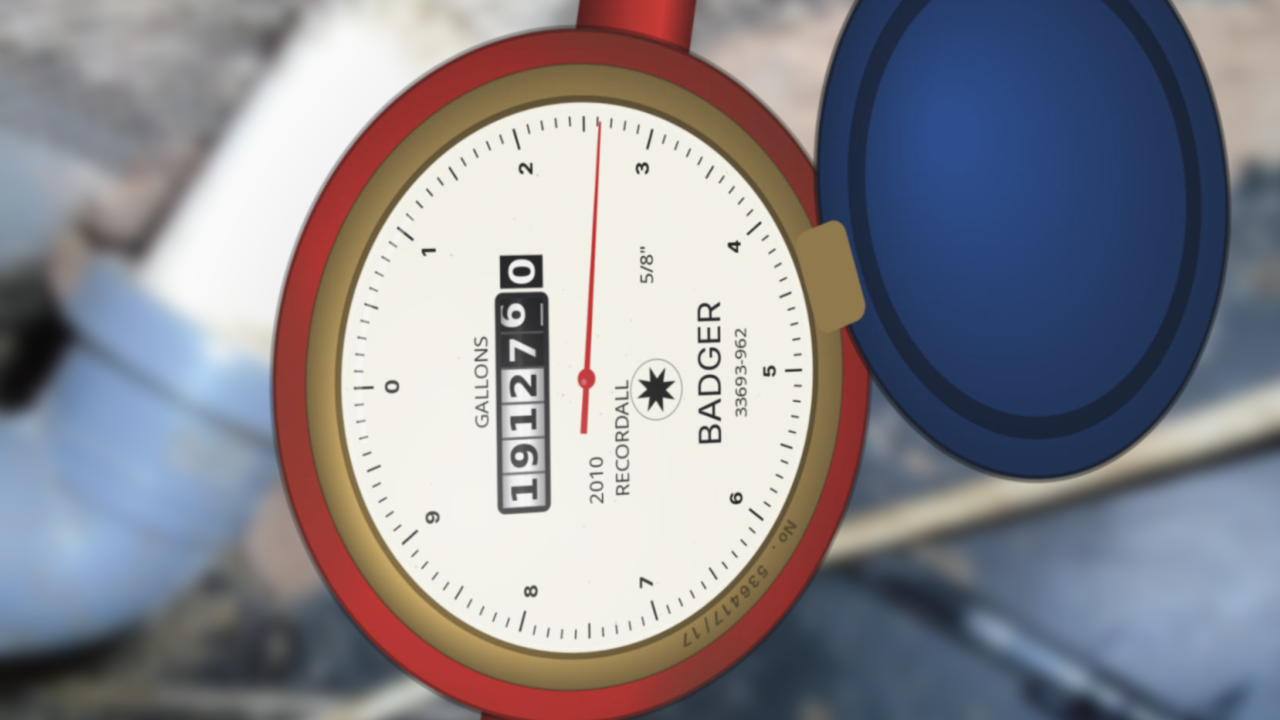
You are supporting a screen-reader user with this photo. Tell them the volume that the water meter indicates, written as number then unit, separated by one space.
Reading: 1912762.6 gal
